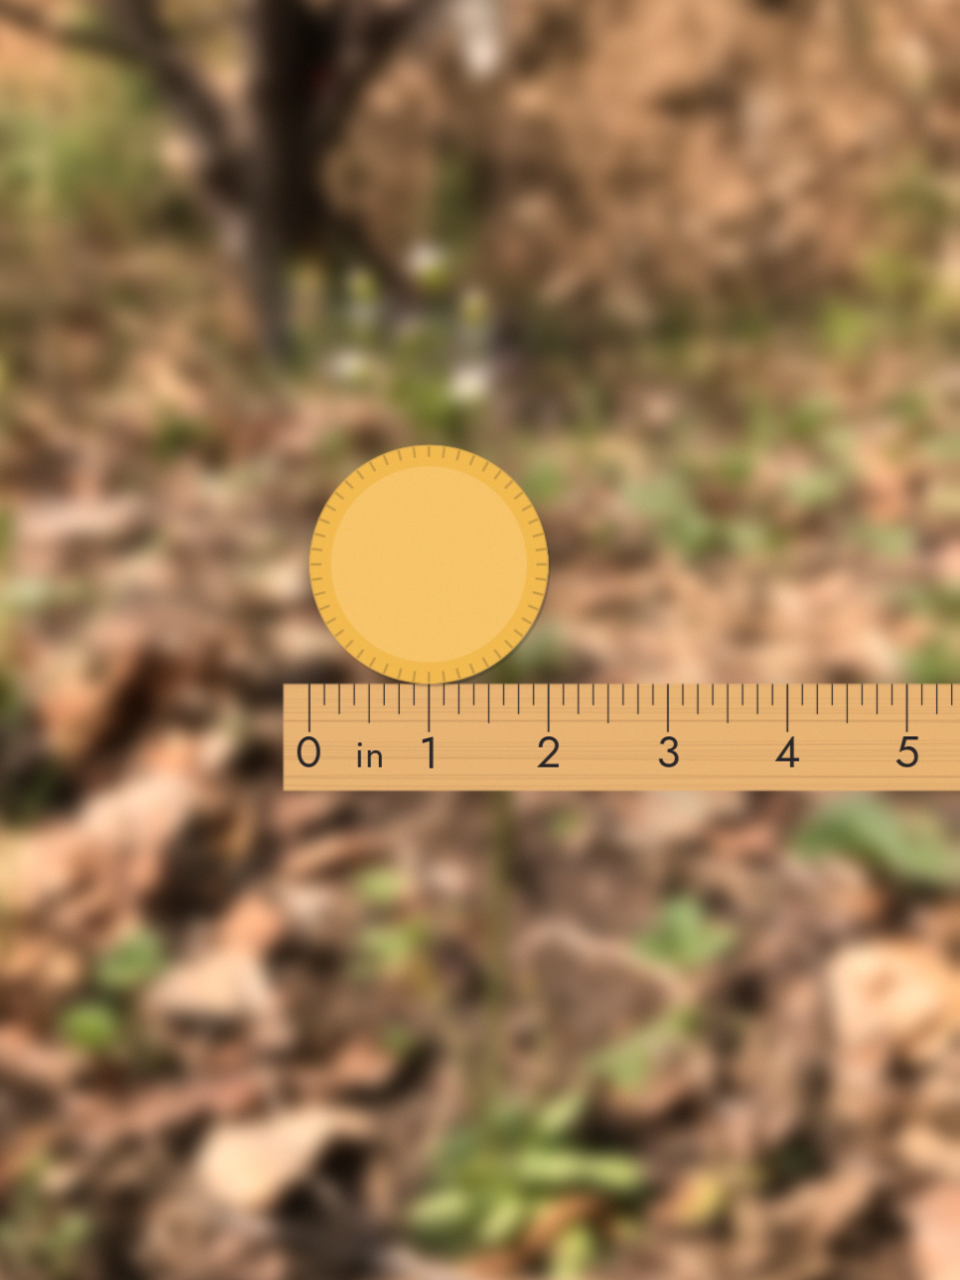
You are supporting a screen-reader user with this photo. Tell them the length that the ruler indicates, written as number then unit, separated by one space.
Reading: 2 in
